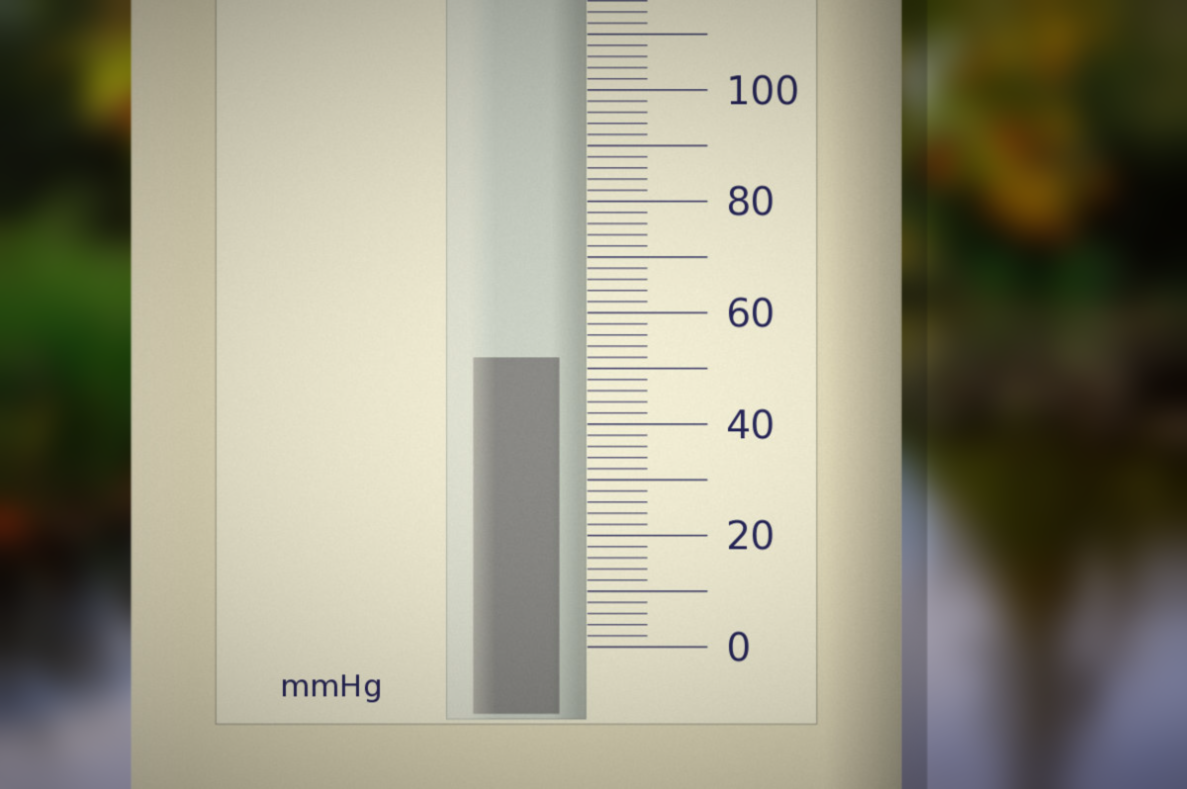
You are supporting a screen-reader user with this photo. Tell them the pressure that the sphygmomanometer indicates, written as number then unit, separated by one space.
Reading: 52 mmHg
